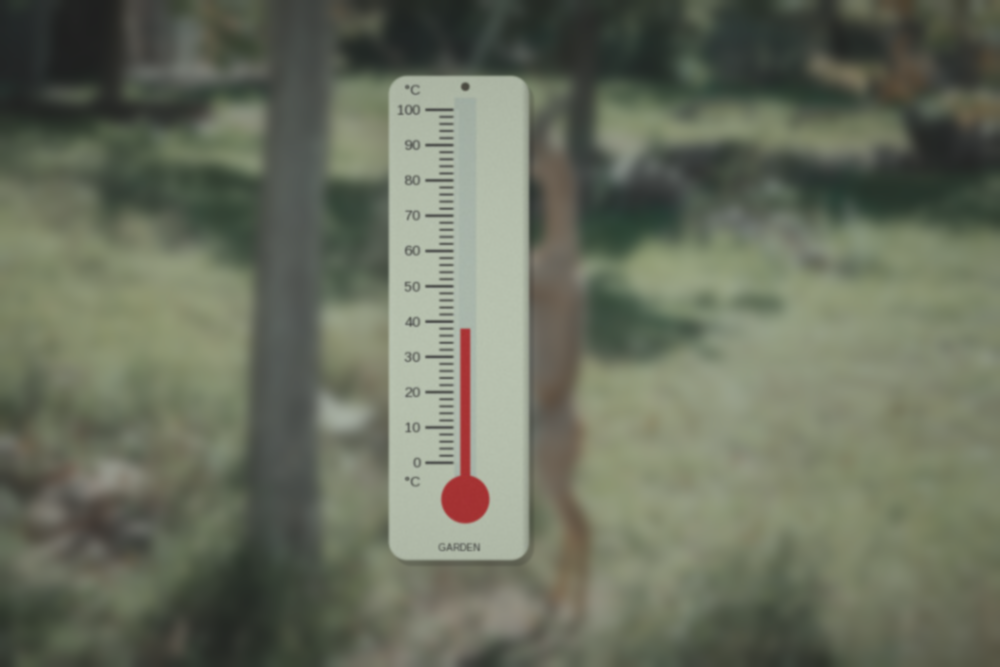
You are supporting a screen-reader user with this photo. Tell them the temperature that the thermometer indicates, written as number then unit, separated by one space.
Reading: 38 °C
